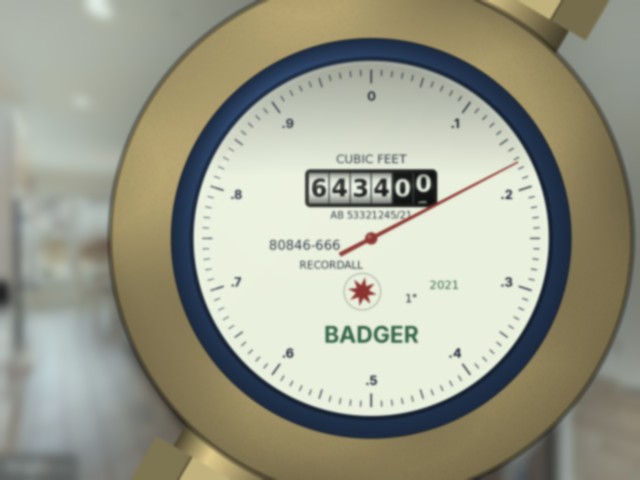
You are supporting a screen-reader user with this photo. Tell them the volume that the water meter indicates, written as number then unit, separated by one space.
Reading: 643400.17 ft³
